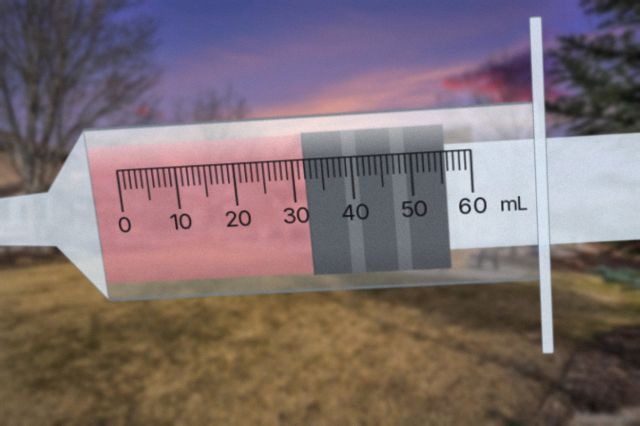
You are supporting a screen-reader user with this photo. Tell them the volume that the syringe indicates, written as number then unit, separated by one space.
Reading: 32 mL
